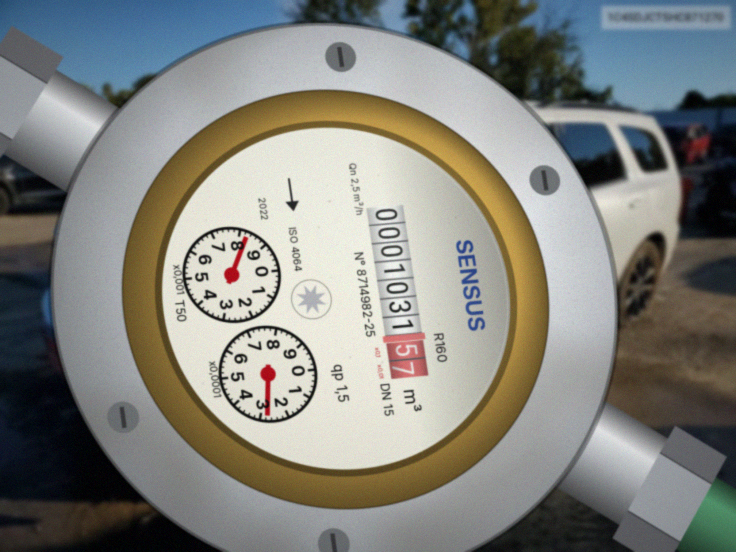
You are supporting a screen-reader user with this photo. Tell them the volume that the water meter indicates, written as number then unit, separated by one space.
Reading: 1031.5682 m³
